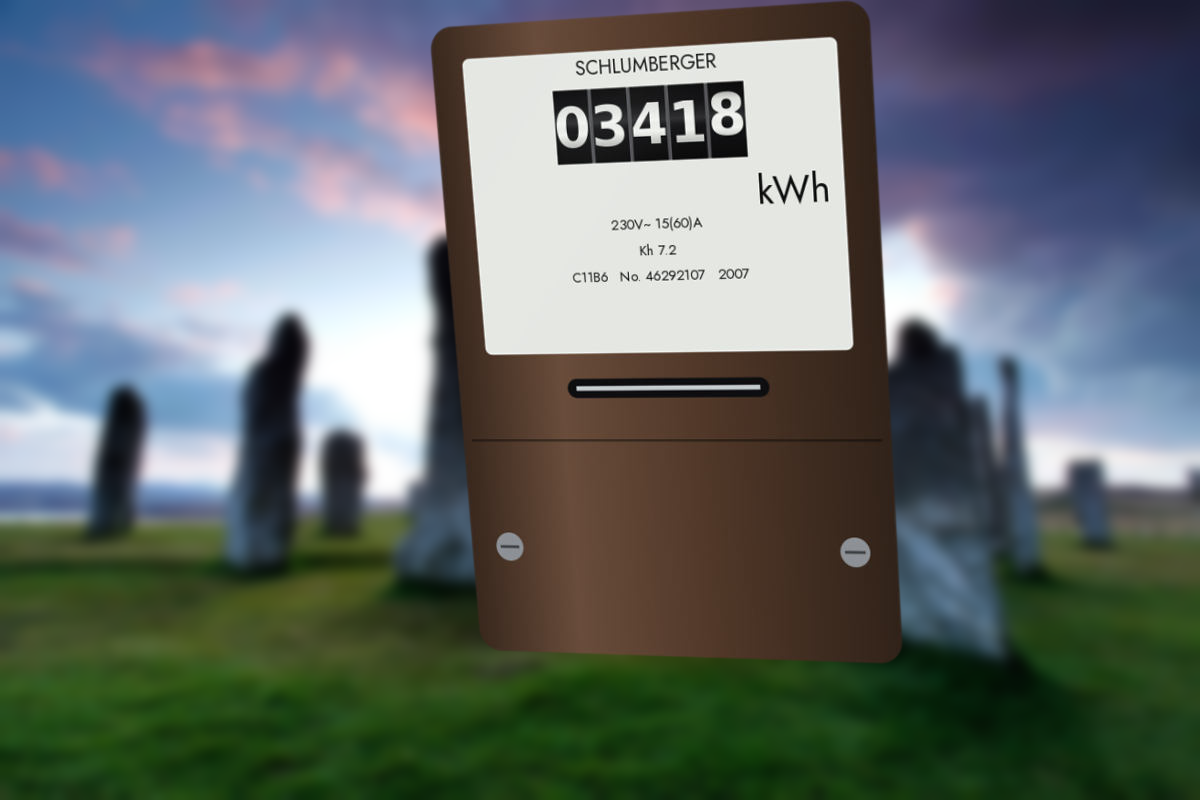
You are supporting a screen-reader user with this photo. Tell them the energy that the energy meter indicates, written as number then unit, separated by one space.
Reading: 3418 kWh
